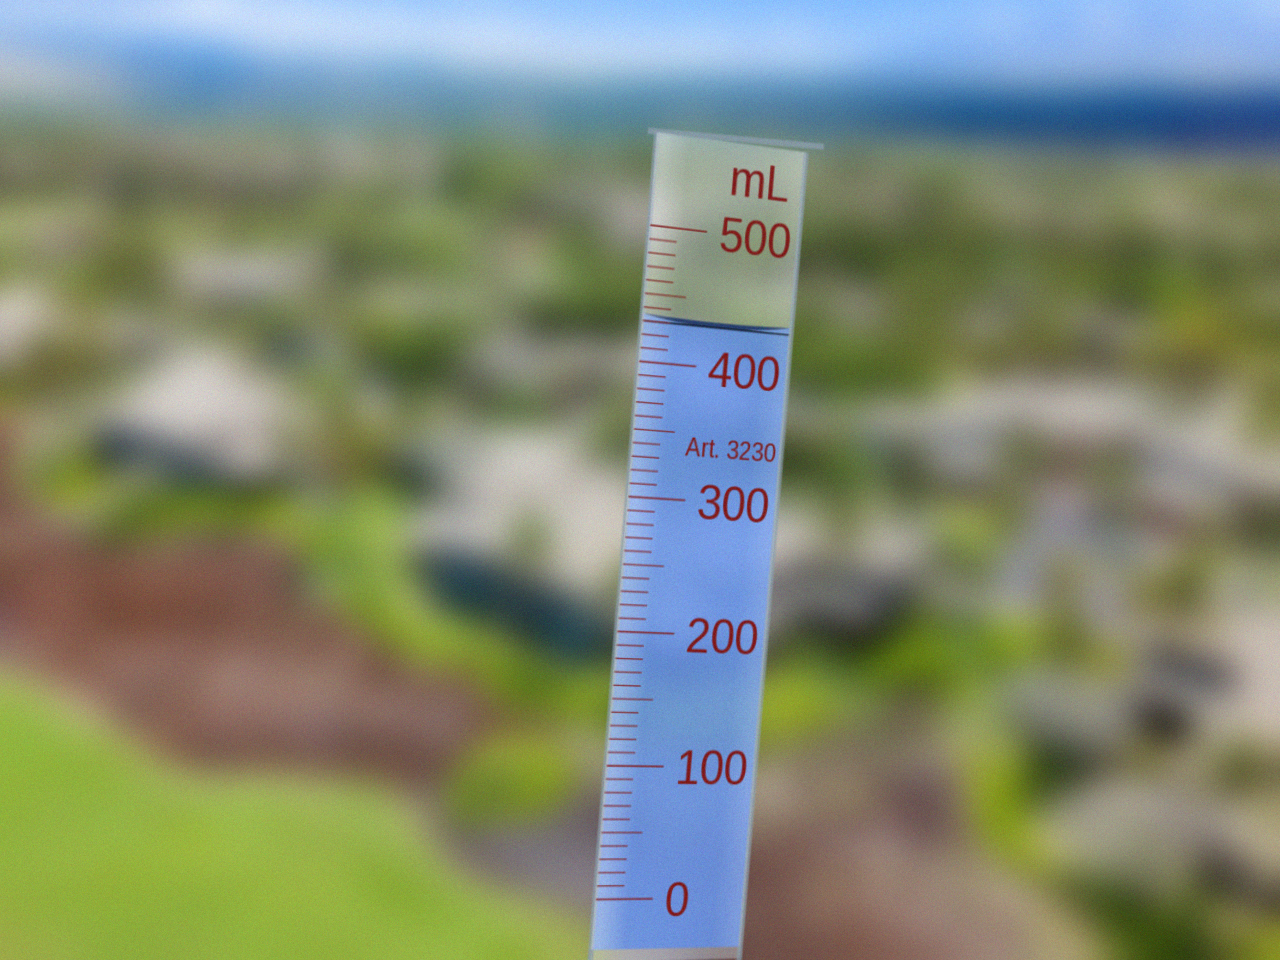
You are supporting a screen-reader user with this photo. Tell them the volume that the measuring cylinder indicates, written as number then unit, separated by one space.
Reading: 430 mL
